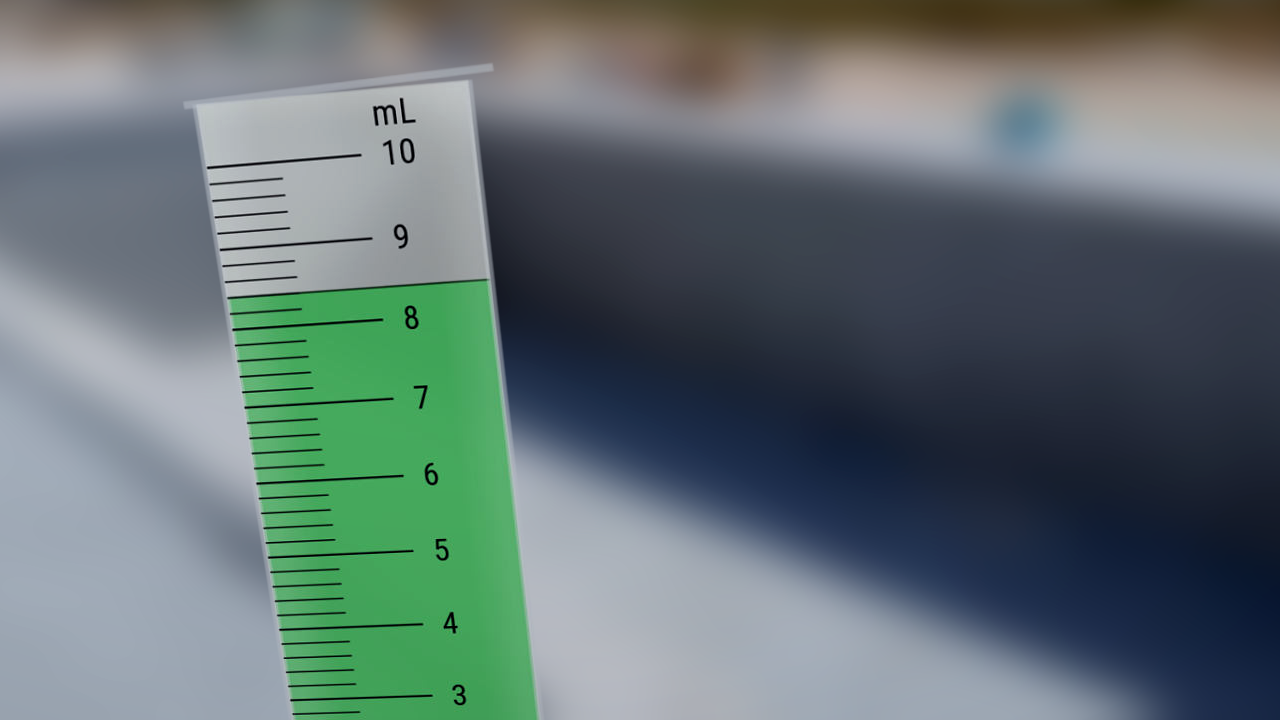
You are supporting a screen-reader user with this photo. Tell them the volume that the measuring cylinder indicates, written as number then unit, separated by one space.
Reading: 8.4 mL
